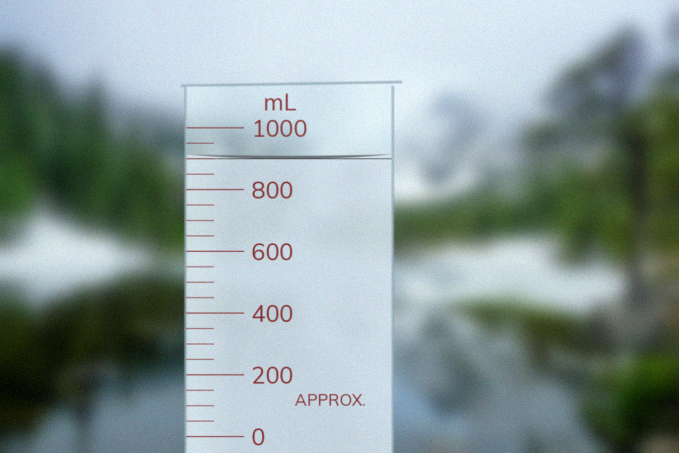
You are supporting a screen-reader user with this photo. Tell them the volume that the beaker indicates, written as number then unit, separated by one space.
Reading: 900 mL
